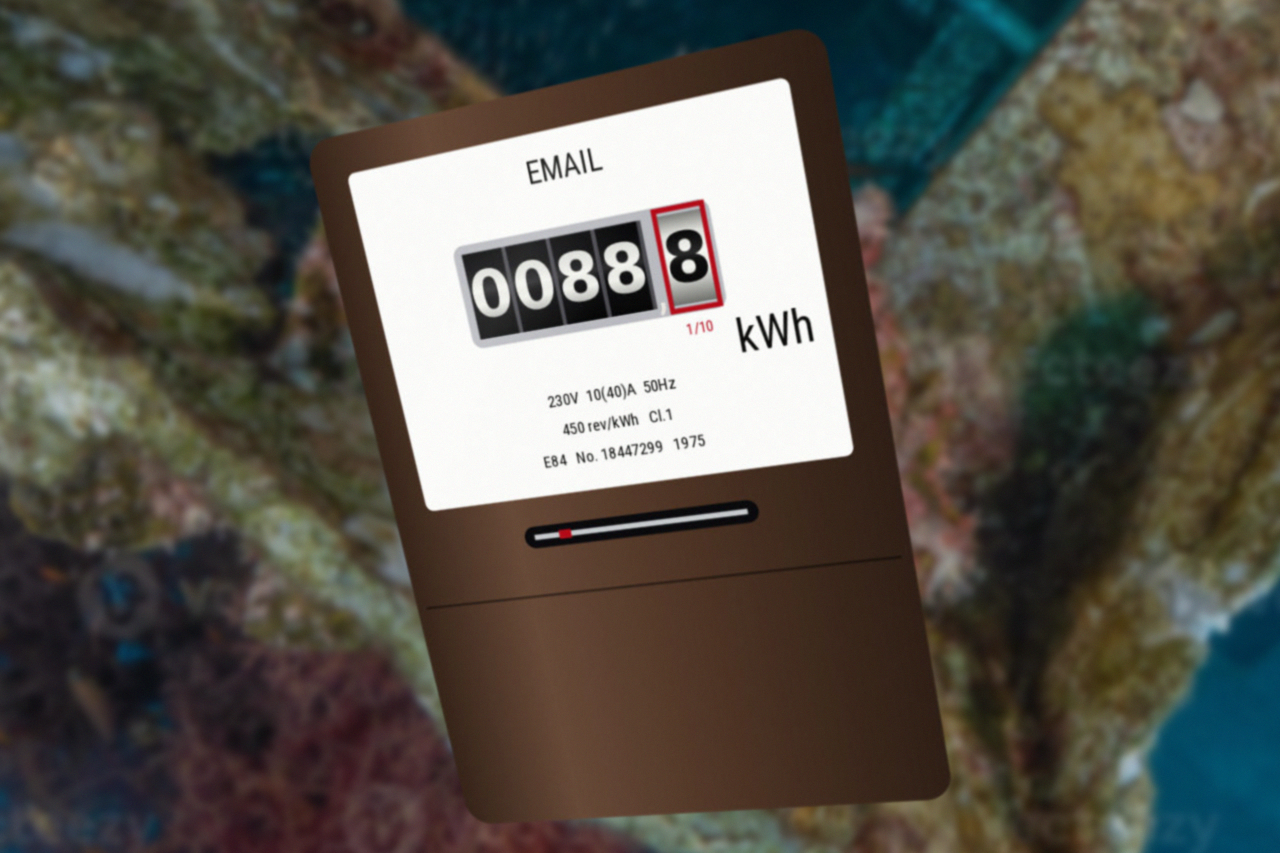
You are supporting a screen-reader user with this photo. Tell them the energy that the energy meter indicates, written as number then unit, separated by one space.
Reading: 88.8 kWh
